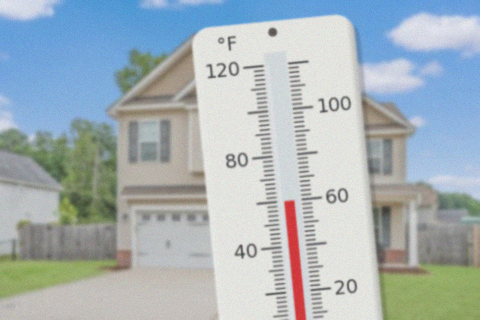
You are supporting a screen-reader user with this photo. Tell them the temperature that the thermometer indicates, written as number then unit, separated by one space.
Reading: 60 °F
